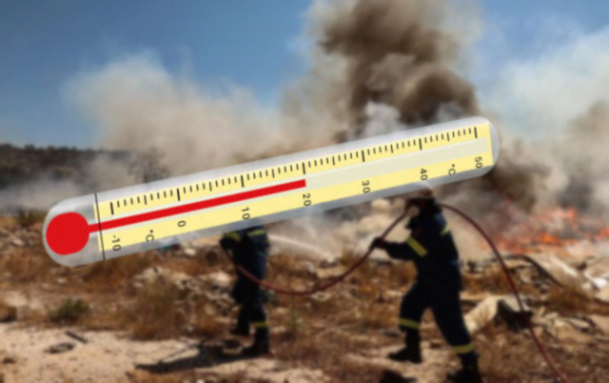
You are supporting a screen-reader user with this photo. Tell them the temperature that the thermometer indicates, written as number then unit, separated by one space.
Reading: 20 °C
